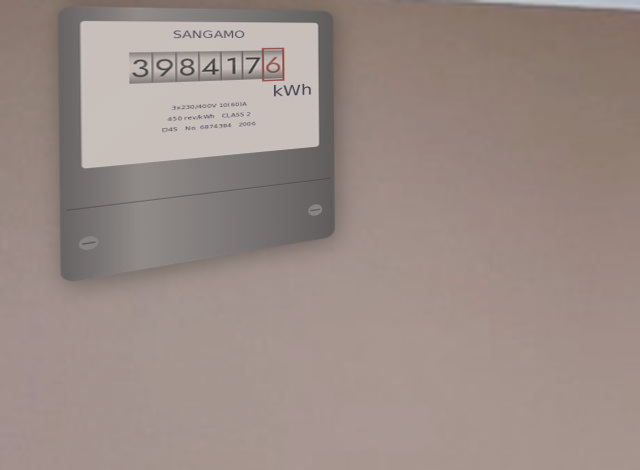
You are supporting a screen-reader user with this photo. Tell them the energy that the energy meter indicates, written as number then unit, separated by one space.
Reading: 398417.6 kWh
